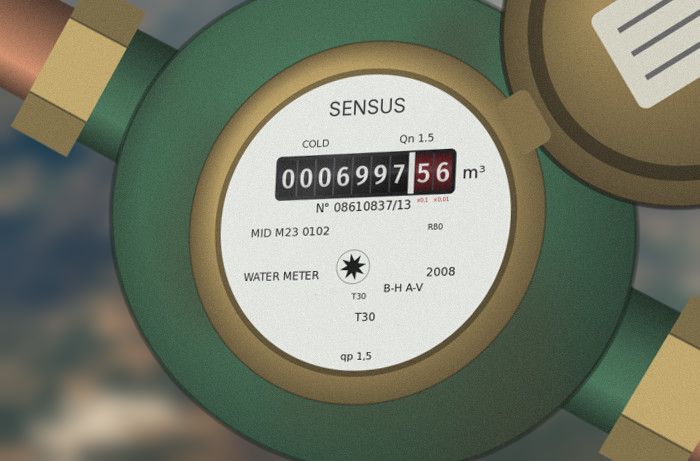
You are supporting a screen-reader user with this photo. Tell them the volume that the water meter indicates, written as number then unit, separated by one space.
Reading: 6997.56 m³
